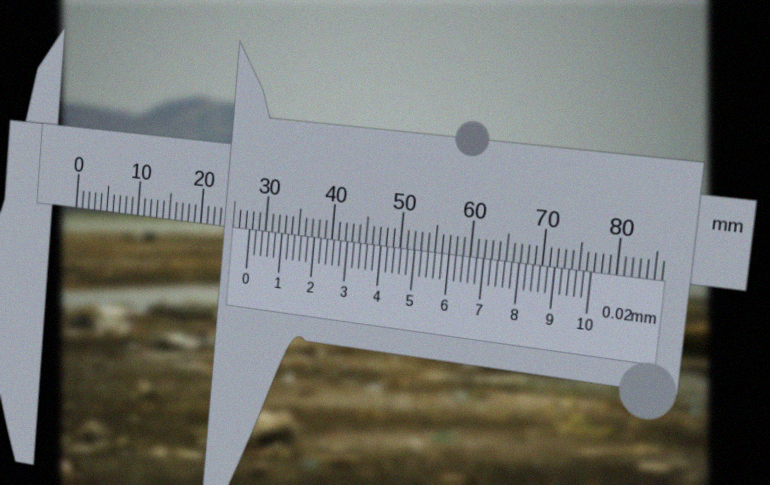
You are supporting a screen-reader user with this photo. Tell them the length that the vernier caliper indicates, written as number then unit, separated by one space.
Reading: 27.6 mm
